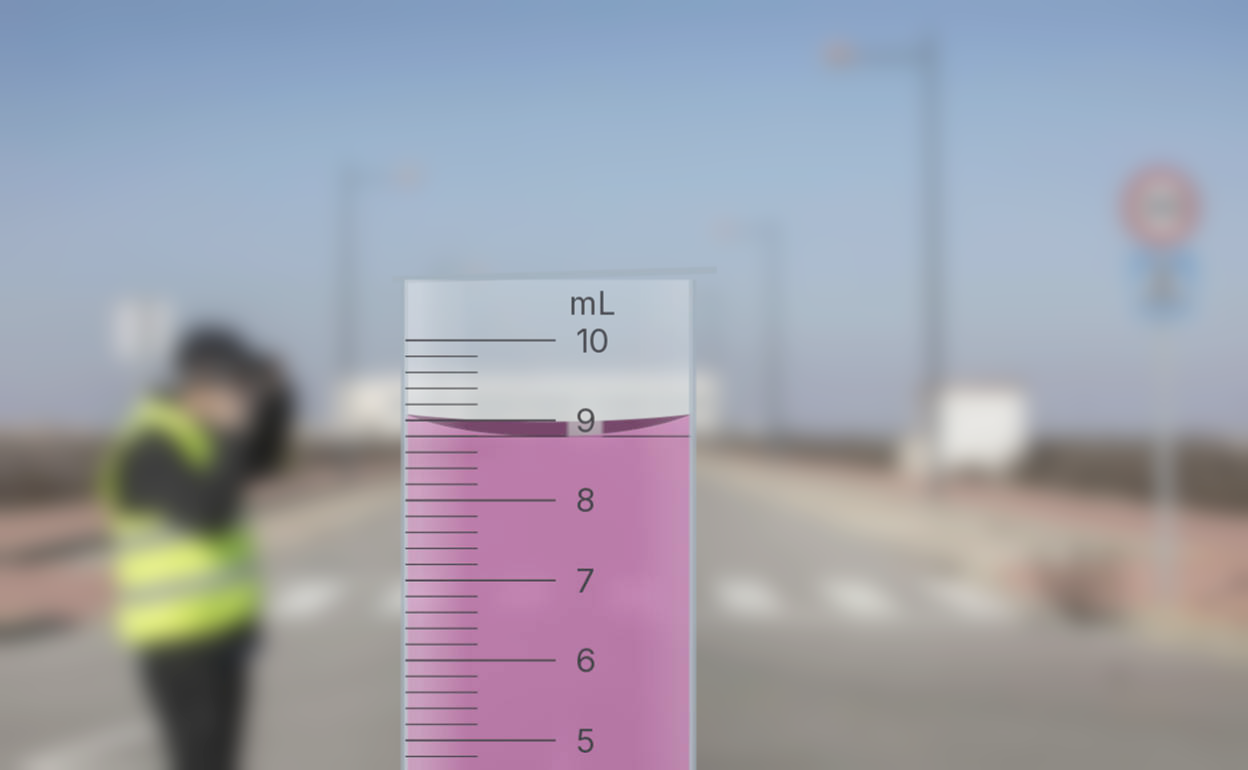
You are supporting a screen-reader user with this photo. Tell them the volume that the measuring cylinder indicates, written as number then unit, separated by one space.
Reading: 8.8 mL
